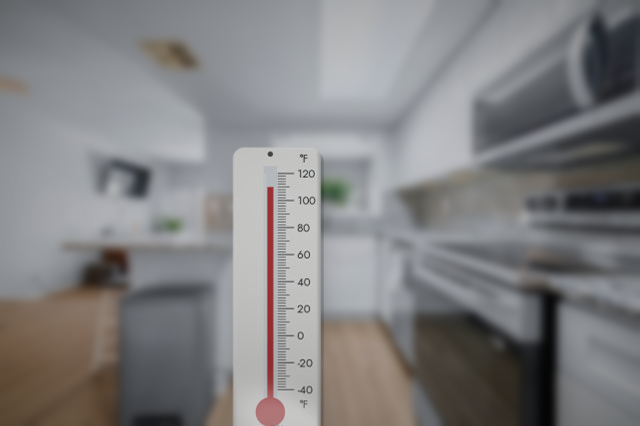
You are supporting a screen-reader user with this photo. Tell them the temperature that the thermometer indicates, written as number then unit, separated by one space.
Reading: 110 °F
